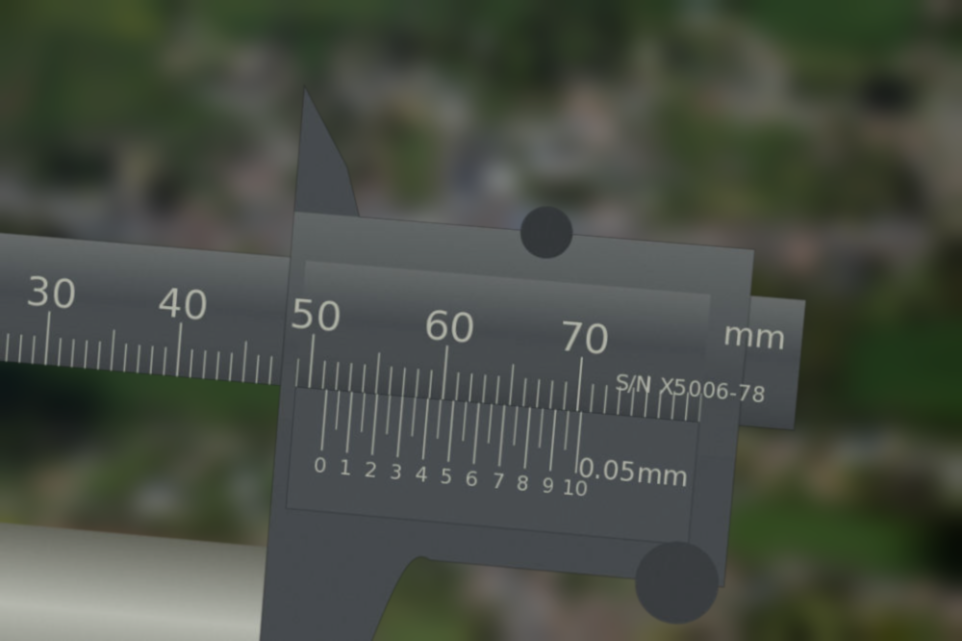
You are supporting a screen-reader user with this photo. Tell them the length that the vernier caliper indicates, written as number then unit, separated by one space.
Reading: 51.3 mm
